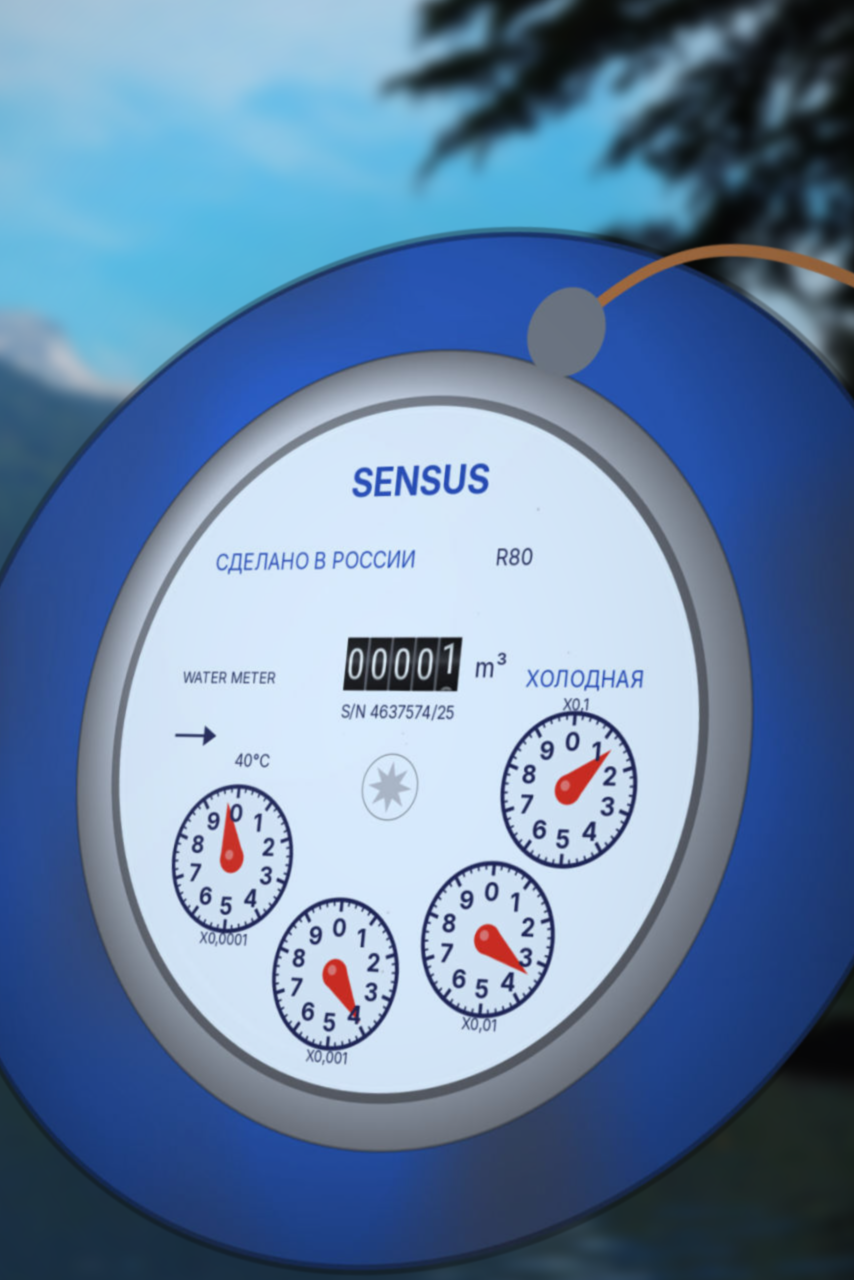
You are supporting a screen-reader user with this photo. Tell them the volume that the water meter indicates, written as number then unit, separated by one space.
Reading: 1.1339 m³
